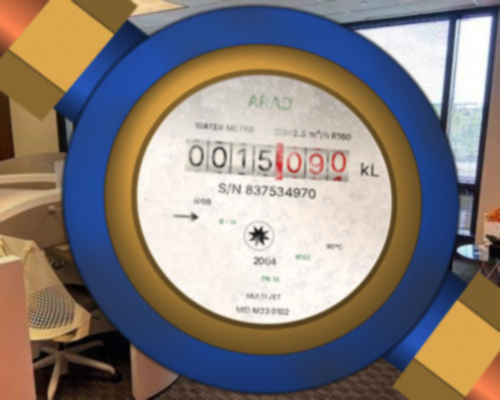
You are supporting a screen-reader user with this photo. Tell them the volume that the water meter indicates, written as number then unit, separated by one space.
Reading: 15.090 kL
